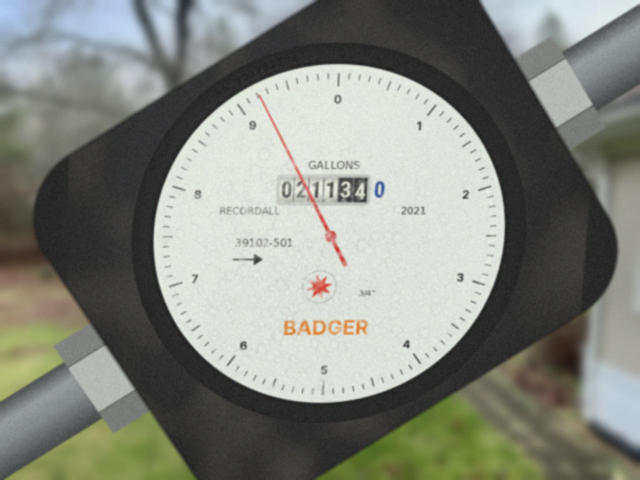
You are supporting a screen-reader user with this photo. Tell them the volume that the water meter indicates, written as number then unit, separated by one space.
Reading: 211339.2 gal
